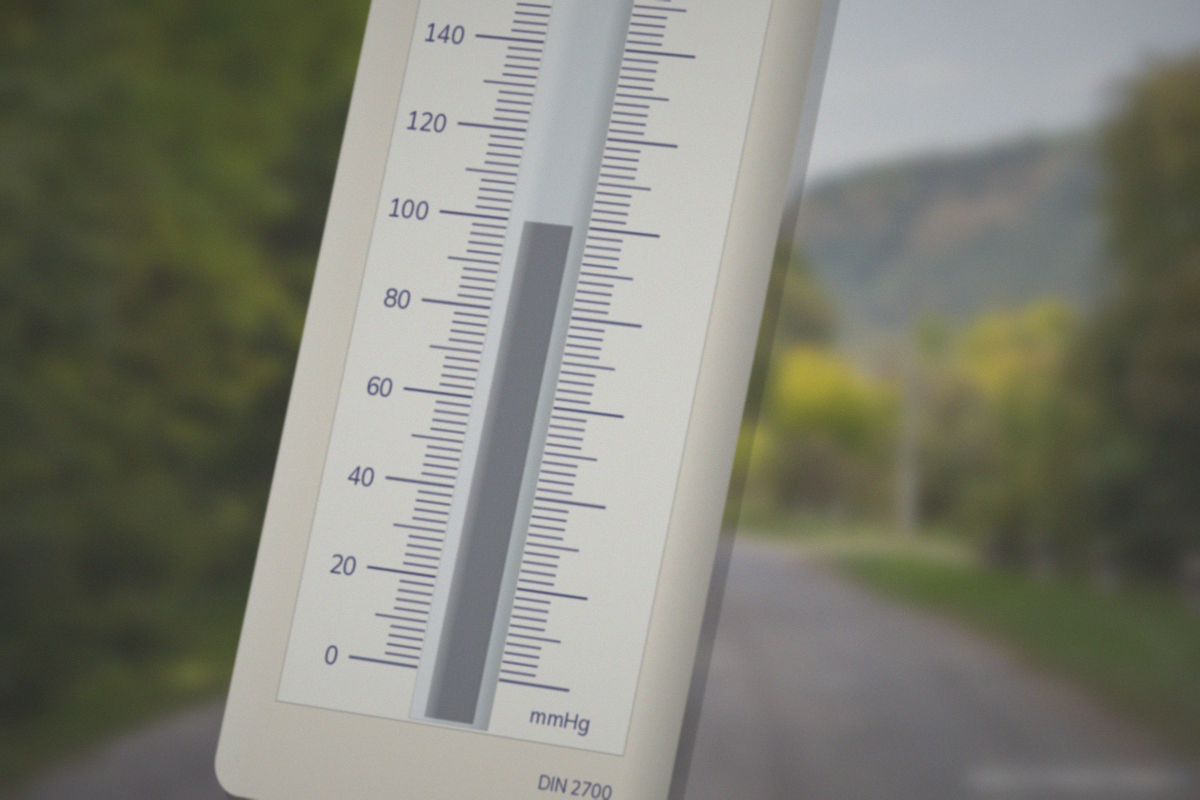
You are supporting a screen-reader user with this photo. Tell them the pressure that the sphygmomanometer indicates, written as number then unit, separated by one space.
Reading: 100 mmHg
